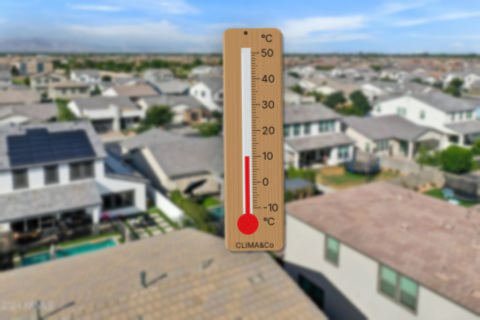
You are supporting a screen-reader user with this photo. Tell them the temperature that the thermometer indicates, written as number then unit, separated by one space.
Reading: 10 °C
